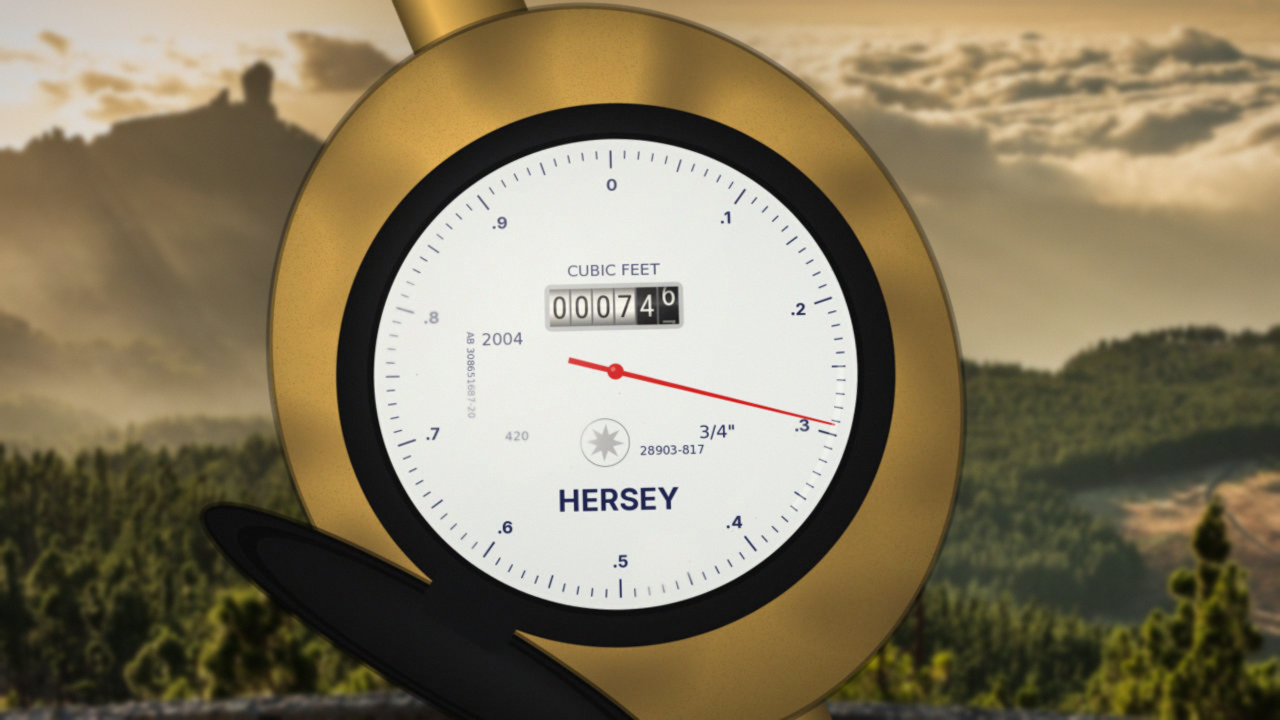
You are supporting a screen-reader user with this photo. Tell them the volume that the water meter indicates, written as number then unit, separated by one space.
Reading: 746.29 ft³
